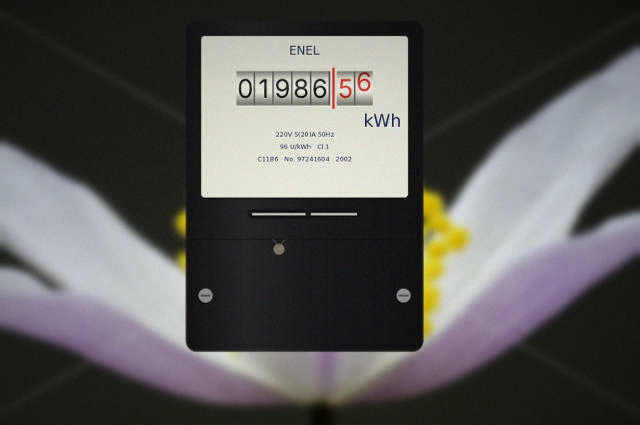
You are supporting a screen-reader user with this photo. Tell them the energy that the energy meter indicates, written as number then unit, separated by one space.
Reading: 1986.56 kWh
